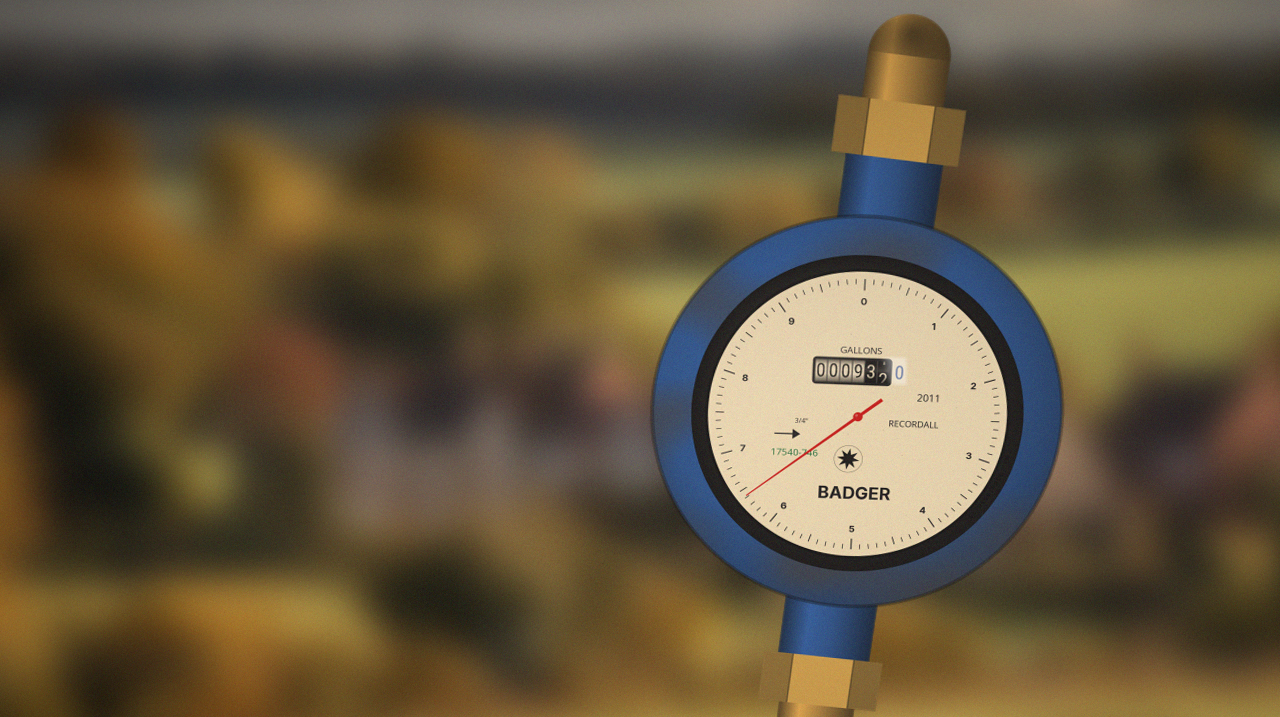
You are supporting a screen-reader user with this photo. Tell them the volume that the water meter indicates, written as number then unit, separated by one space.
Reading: 9316.4 gal
